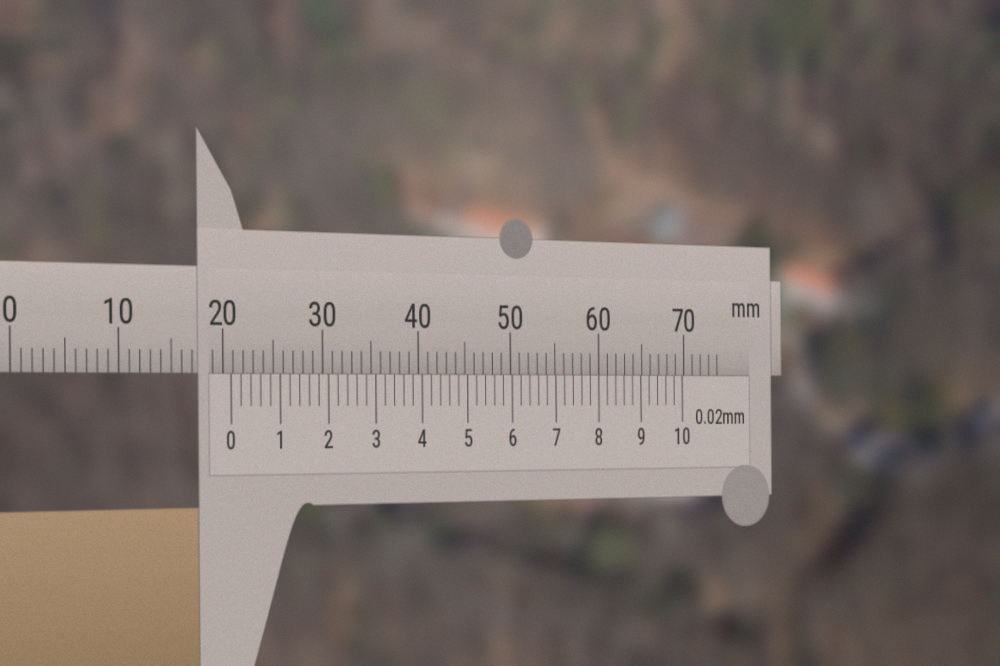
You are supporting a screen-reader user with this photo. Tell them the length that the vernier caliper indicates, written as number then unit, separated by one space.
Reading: 20.8 mm
